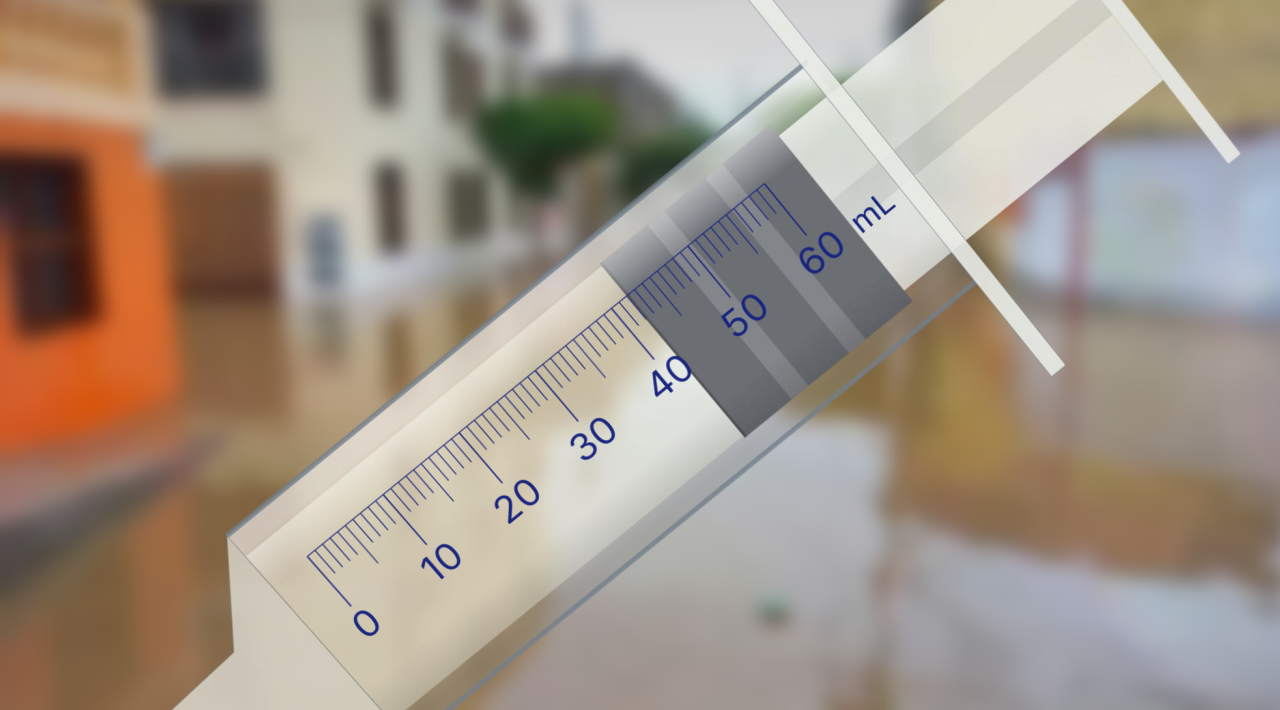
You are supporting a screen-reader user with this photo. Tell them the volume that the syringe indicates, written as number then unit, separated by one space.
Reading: 42 mL
